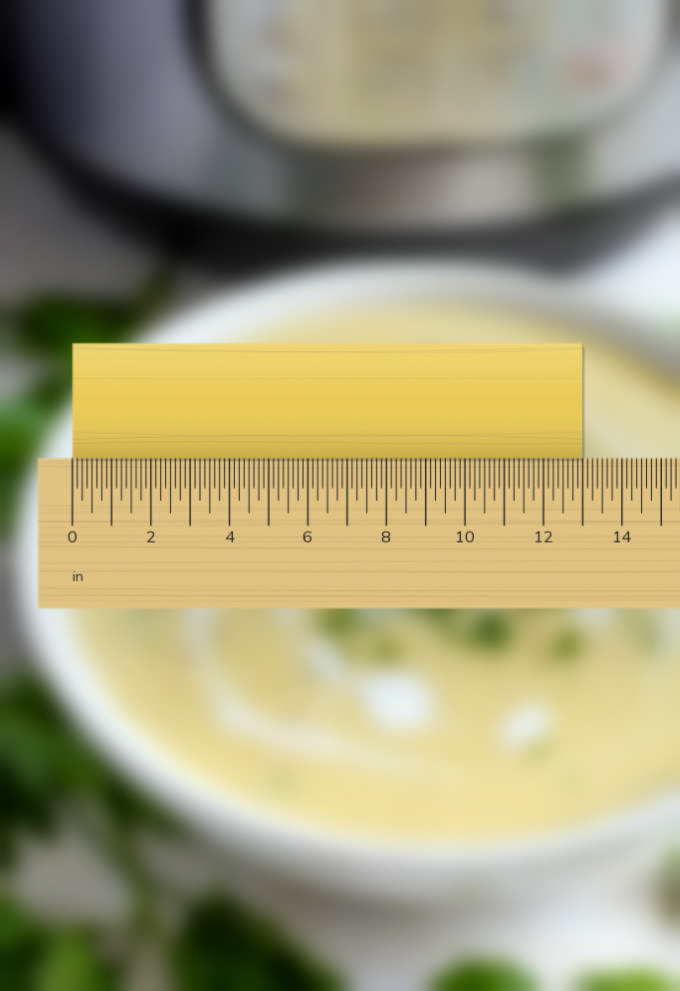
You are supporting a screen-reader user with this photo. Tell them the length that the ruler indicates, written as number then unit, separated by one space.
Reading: 13 in
